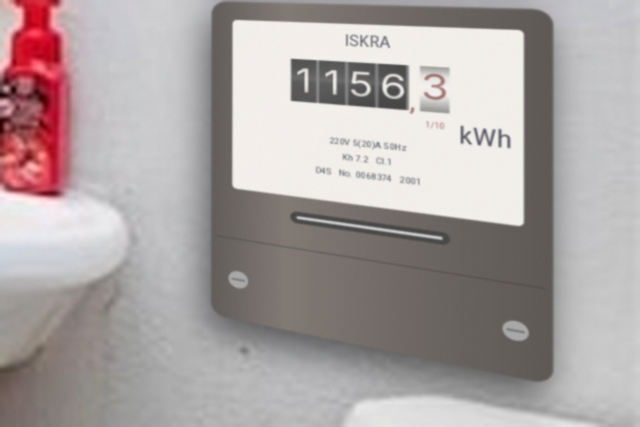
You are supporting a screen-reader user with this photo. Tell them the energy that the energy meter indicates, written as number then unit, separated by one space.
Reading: 1156.3 kWh
